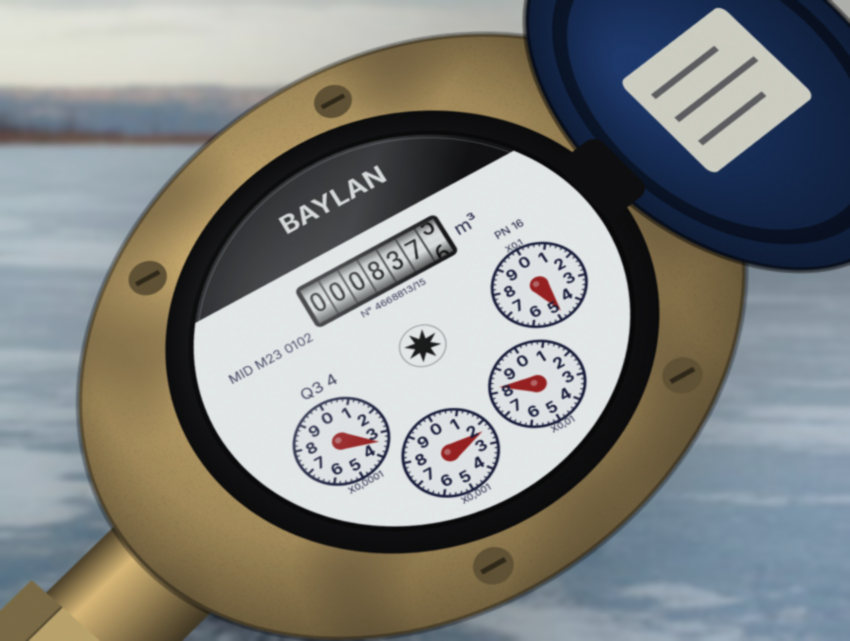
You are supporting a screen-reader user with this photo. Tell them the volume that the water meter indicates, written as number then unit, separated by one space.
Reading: 8375.4823 m³
